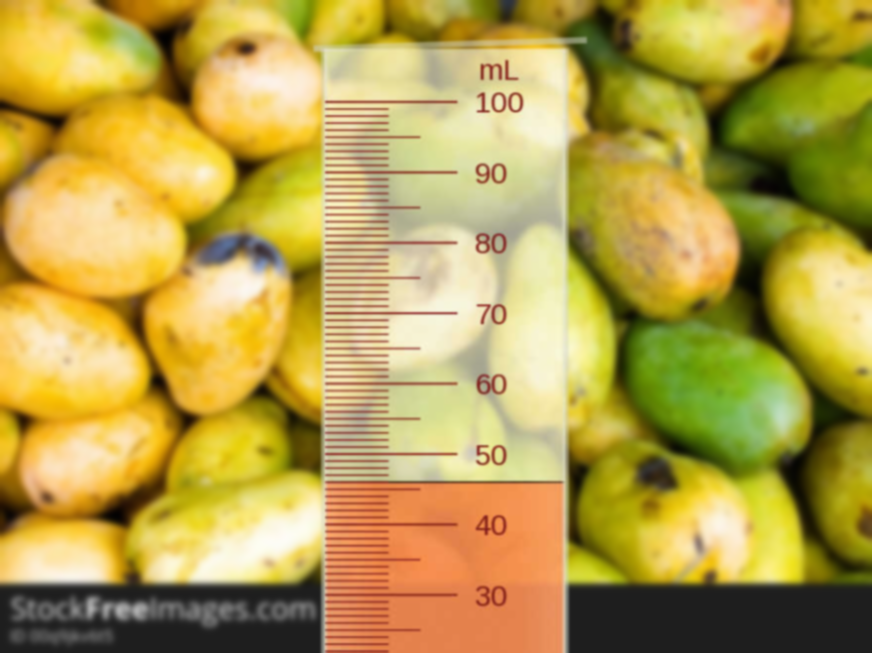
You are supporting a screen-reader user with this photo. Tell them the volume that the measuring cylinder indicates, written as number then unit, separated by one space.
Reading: 46 mL
